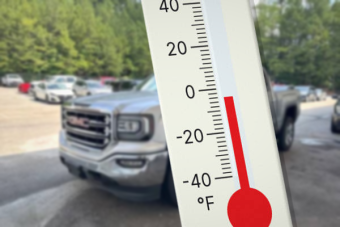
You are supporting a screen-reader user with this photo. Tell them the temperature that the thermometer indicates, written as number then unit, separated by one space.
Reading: -4 °F
